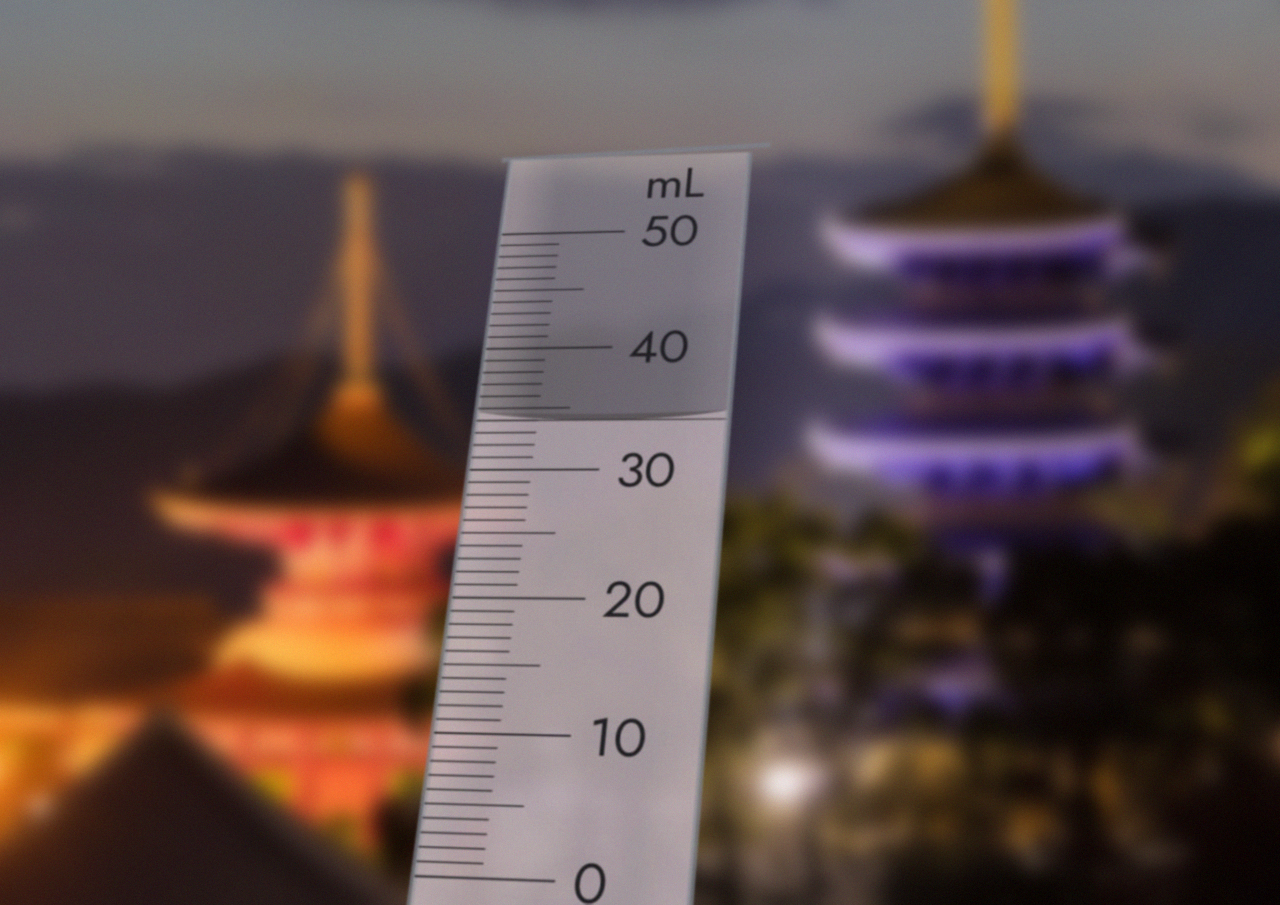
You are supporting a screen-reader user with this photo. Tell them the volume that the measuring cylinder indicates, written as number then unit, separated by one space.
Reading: 34 mL
